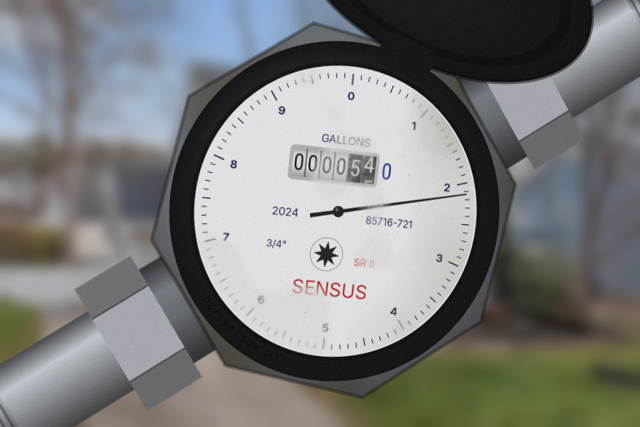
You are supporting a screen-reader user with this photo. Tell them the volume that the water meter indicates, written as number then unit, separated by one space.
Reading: 542.1 gal
